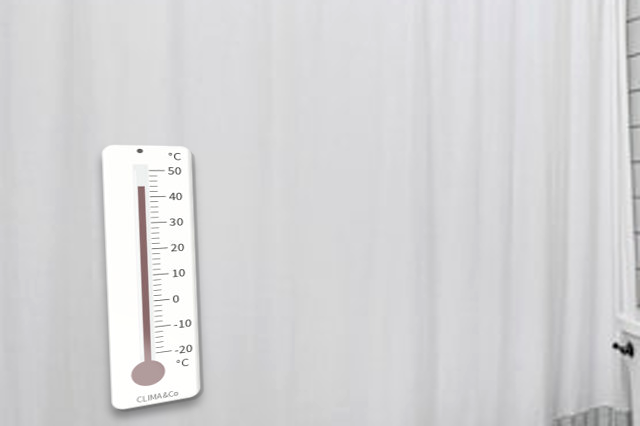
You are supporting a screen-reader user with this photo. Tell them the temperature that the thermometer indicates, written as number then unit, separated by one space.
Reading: 44 °C
